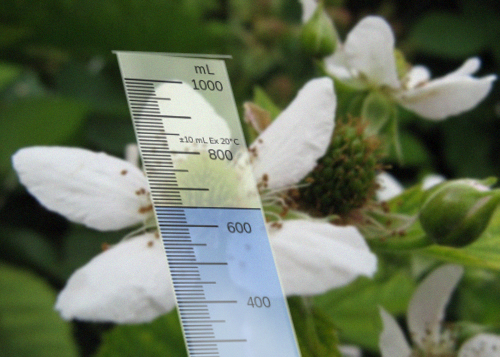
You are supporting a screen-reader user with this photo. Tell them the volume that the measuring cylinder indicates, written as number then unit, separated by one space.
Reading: 650 mL
